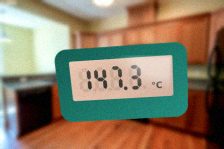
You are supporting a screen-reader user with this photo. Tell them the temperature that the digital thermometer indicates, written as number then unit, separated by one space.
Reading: 147.3 °C
